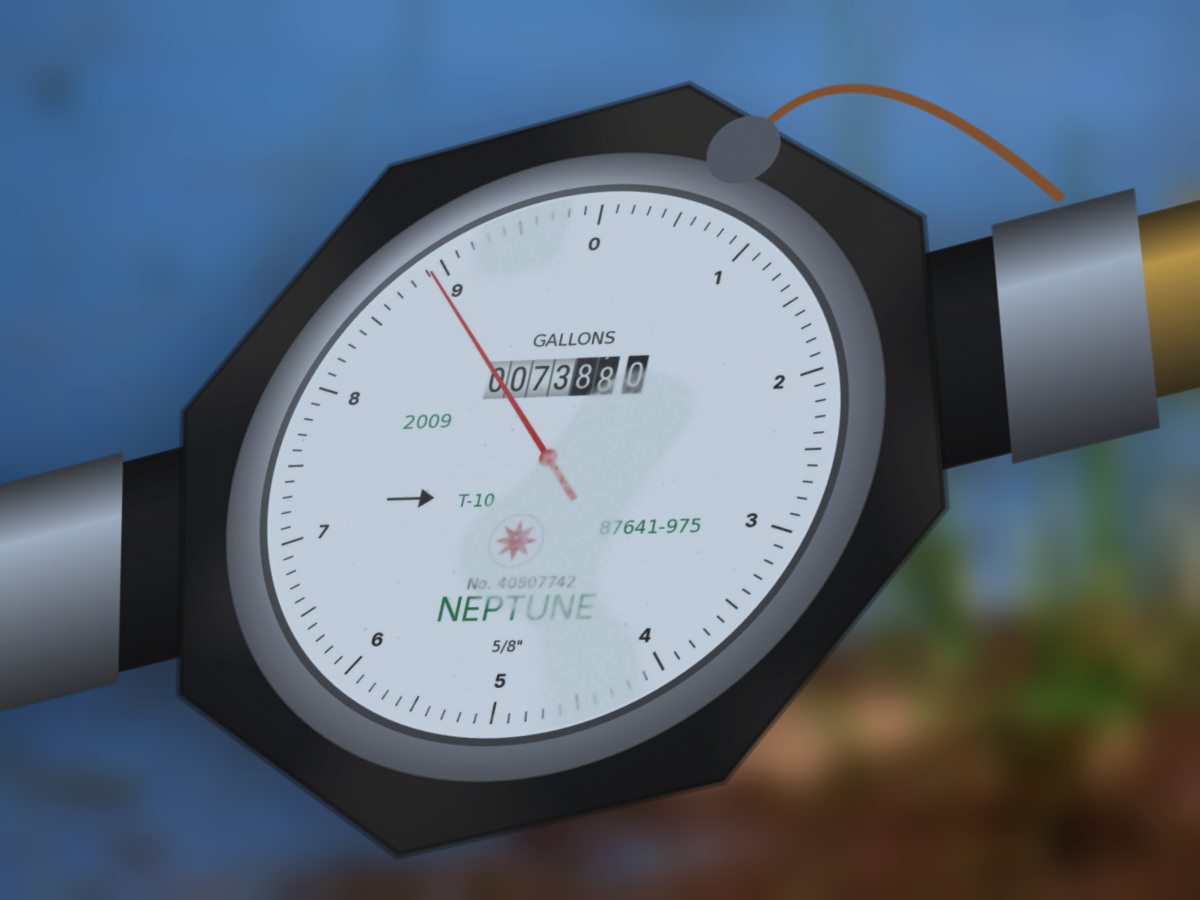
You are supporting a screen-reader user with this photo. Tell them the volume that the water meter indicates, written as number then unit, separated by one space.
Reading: 73878.9 gal
